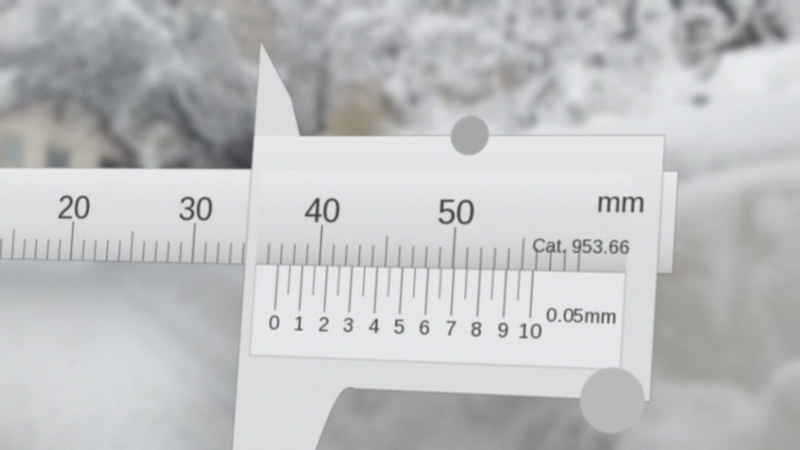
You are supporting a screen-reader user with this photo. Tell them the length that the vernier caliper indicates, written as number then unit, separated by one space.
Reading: 36.8 mm
